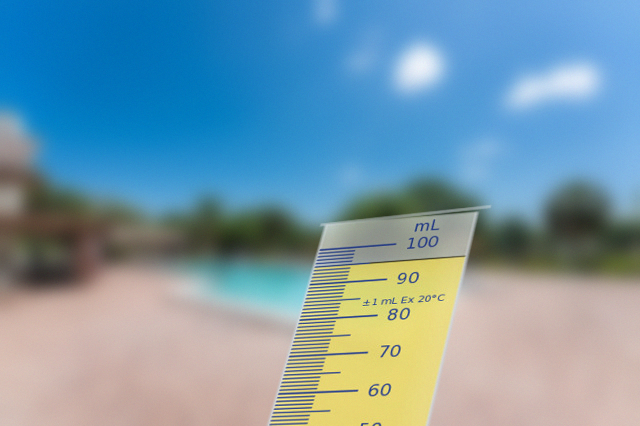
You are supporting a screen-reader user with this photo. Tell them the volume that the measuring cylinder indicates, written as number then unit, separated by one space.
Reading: 95 mL
